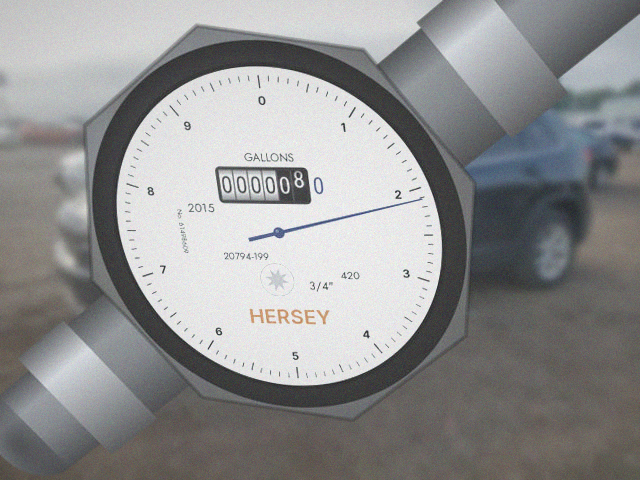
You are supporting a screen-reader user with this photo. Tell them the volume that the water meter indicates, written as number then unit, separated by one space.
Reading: 82.1 gal
